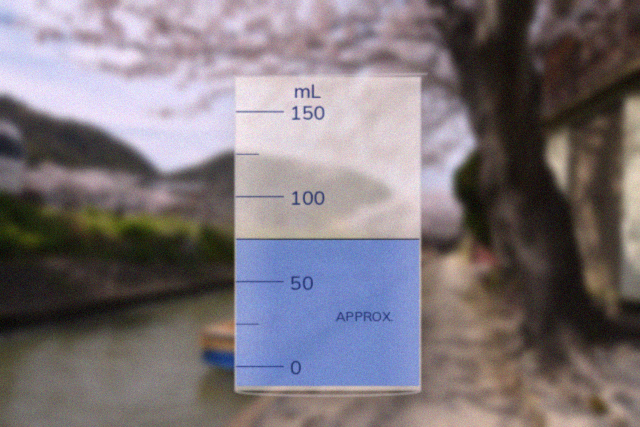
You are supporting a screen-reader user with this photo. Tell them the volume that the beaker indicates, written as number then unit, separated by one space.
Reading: 75 mL
